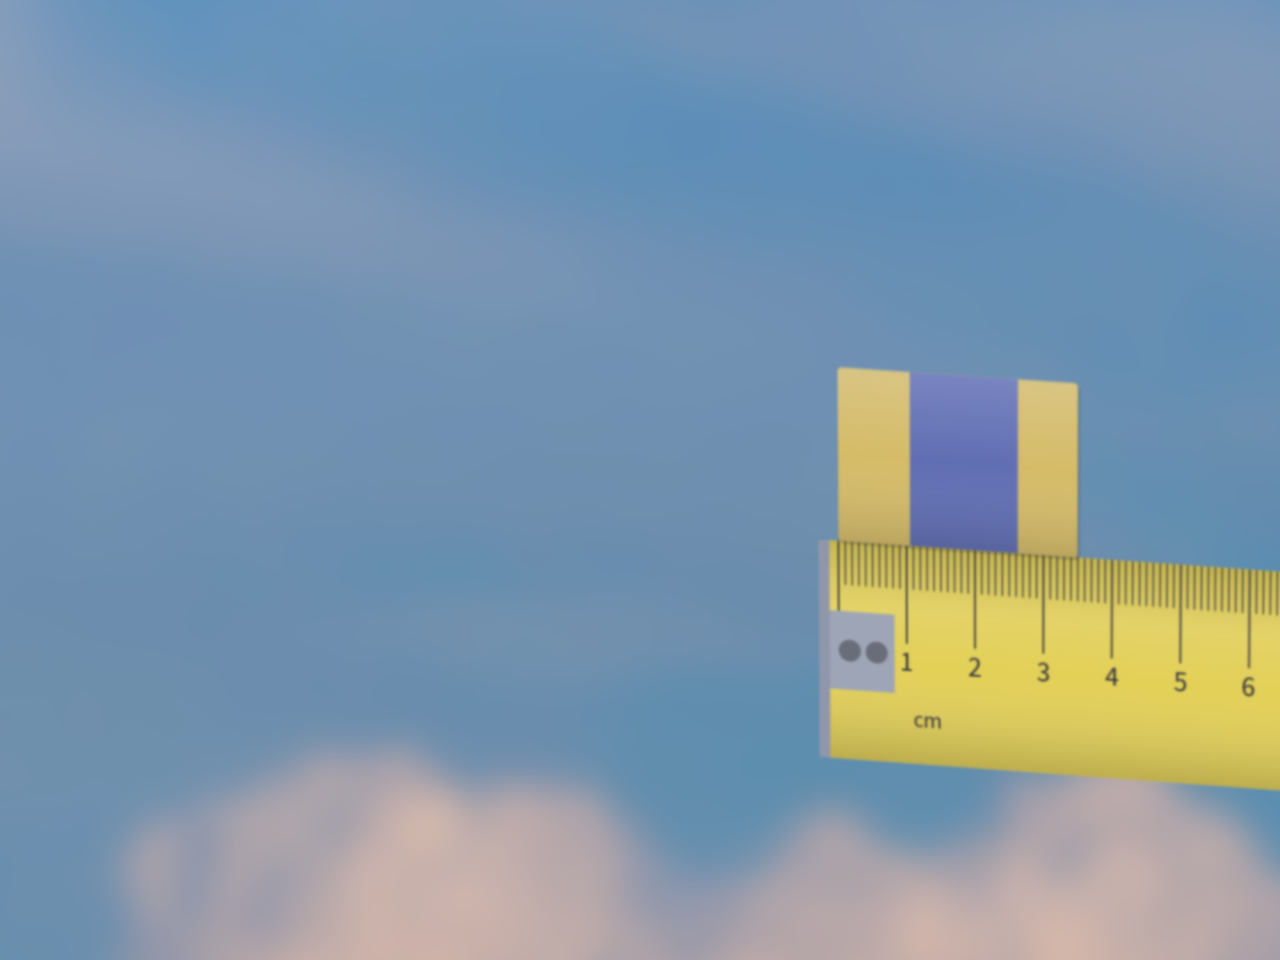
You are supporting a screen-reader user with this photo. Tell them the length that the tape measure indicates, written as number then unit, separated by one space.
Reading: 3.5 cm
